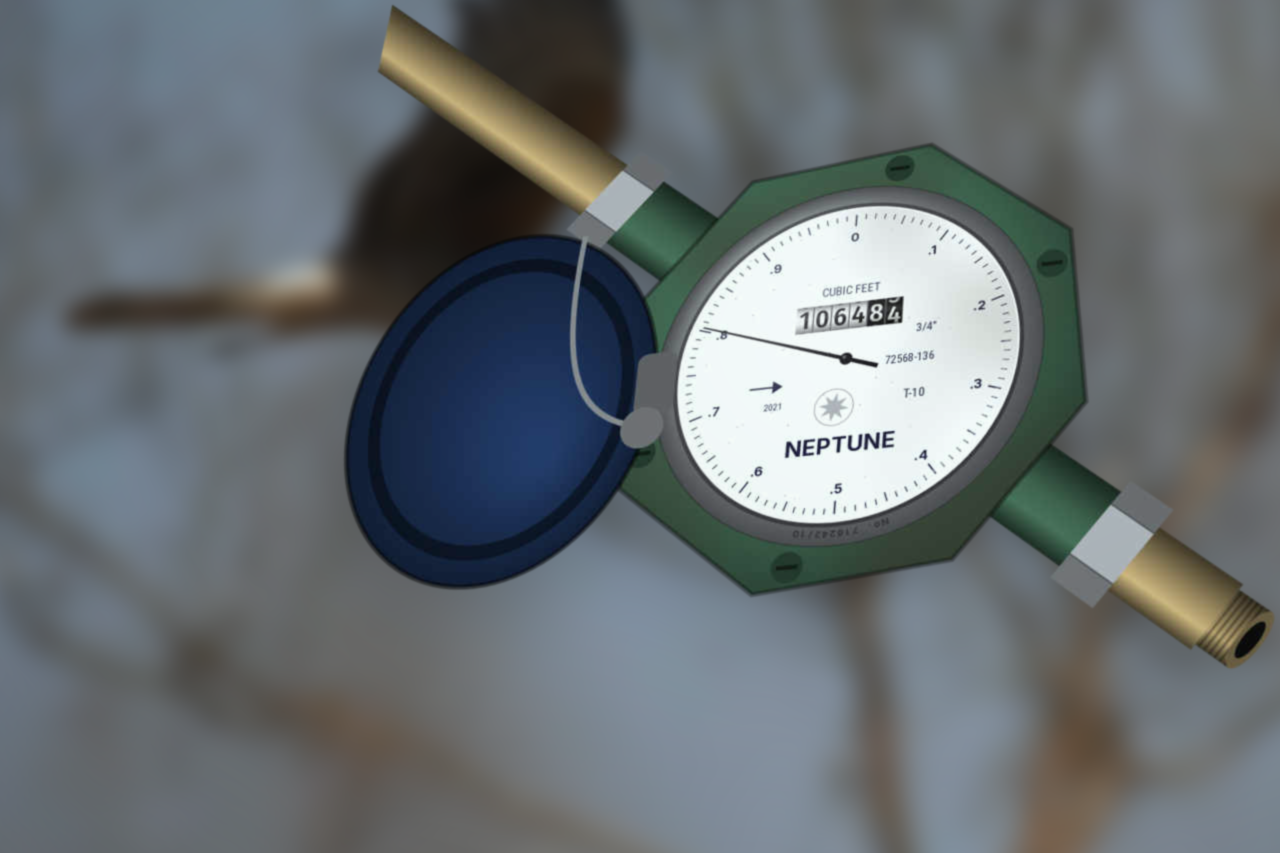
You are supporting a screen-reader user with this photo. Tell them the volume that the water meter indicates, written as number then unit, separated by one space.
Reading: 106483.80 ft³
